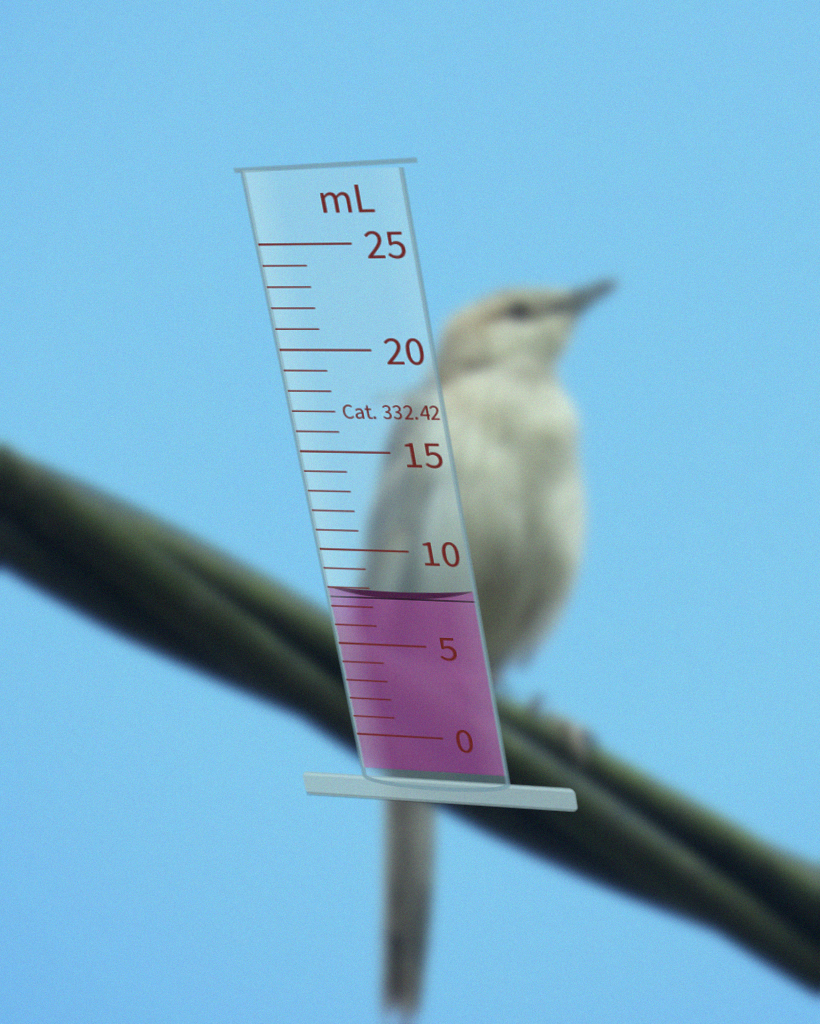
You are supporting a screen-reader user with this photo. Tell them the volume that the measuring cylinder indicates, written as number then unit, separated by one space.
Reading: 7.5 mL
